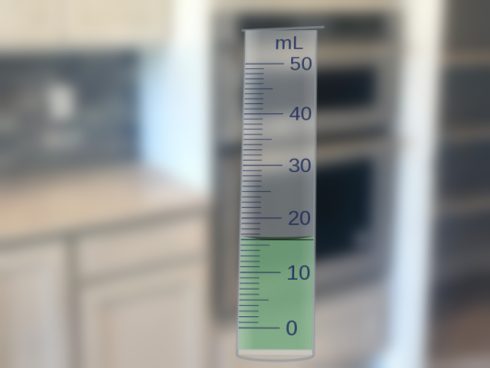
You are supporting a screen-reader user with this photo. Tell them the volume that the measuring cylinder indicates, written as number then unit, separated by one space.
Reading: 16 mL
